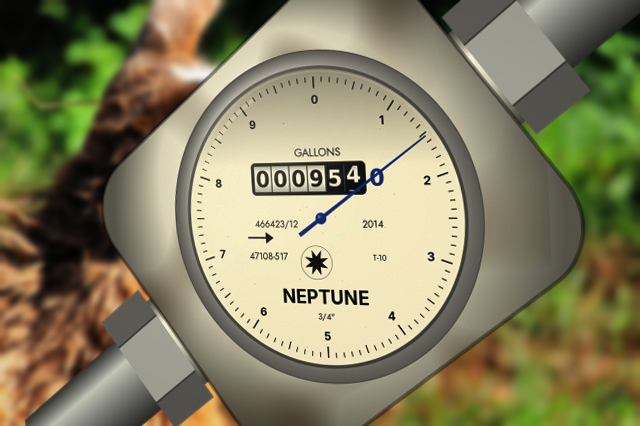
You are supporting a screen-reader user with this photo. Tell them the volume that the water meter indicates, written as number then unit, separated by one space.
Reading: 9541.5 gal
